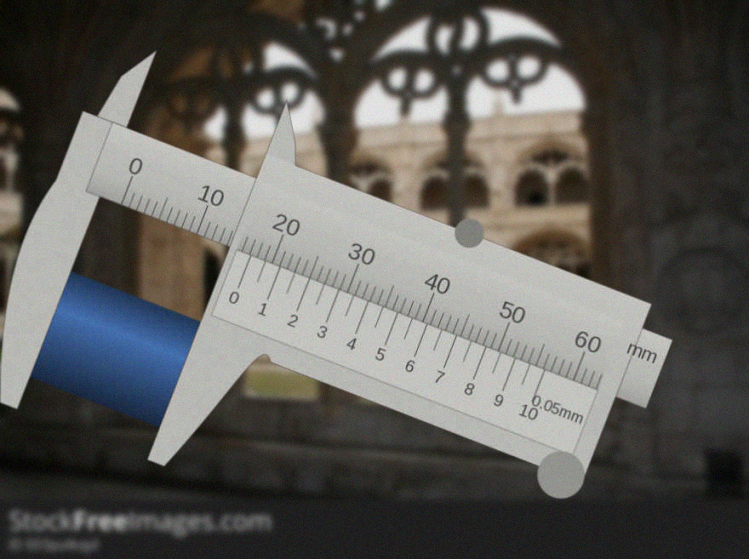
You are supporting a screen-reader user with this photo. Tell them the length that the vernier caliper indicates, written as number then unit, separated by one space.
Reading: 17.2 mm
